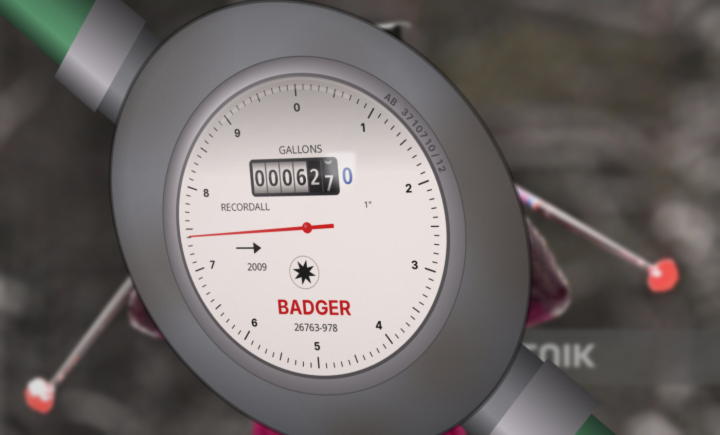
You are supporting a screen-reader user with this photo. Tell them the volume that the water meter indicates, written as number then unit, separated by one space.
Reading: 6267.4 gal
